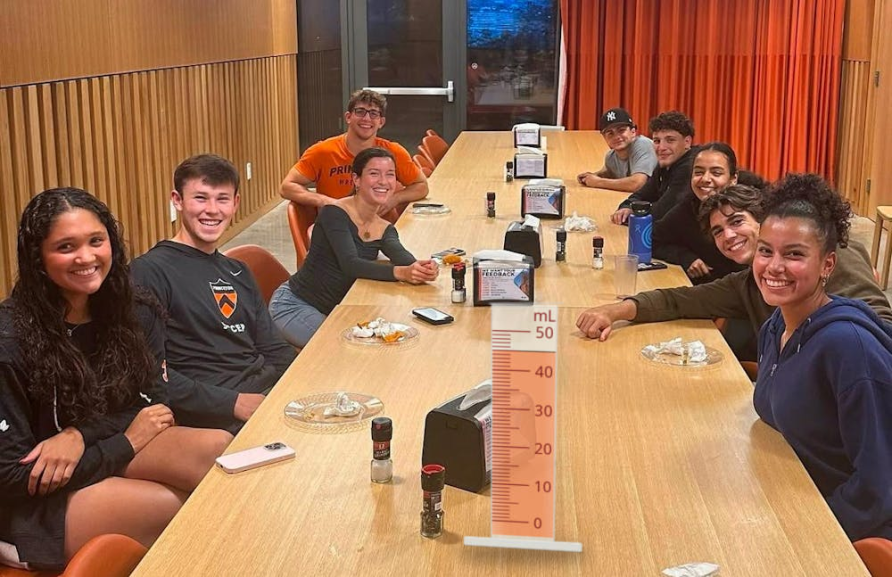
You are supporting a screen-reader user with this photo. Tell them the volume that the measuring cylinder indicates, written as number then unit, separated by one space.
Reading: 45 mL
